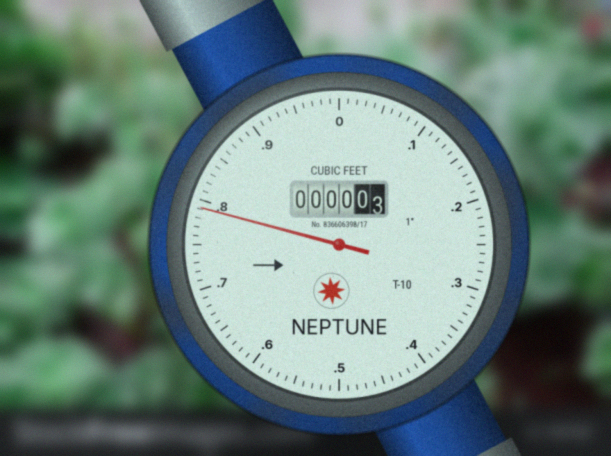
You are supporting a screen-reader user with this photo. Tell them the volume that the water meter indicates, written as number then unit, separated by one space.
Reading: 2.79 ft³
